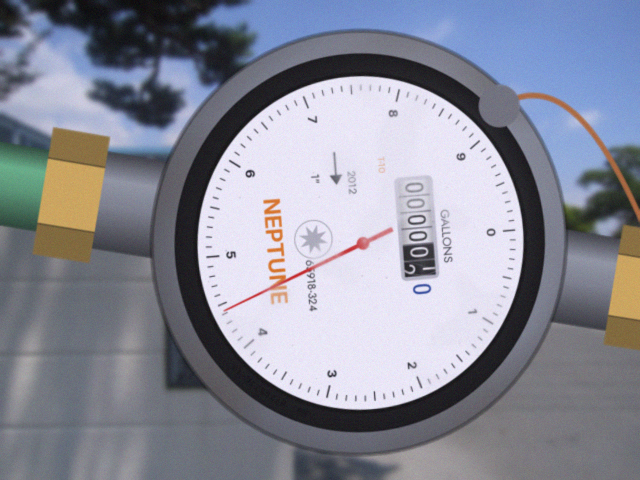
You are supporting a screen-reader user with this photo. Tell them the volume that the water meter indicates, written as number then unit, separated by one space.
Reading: 14.4 gal
